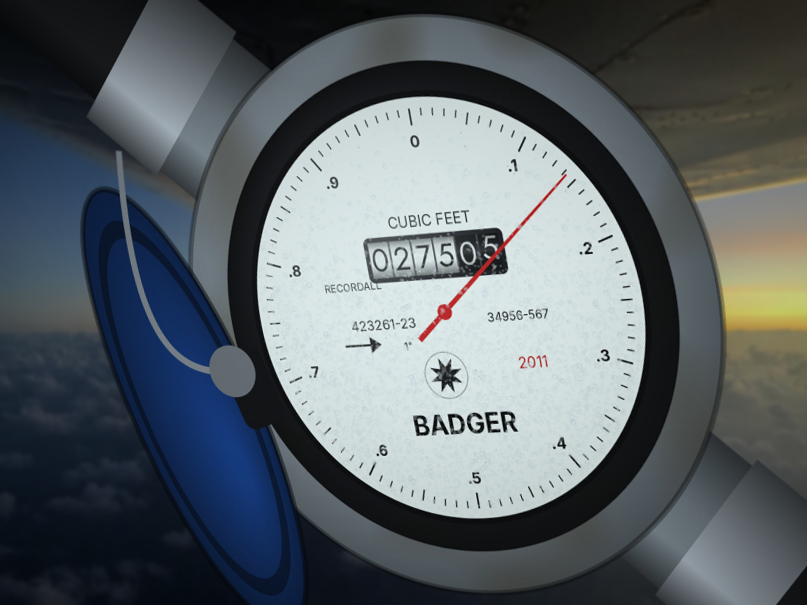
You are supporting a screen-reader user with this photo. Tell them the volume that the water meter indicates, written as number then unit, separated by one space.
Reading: 27505.14 ft³
